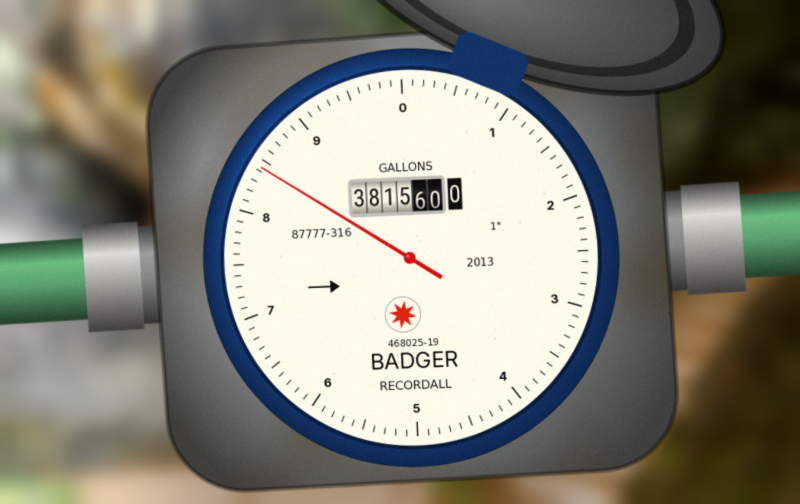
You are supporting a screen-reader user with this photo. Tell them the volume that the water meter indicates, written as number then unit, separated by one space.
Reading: 3815598.4 gal
